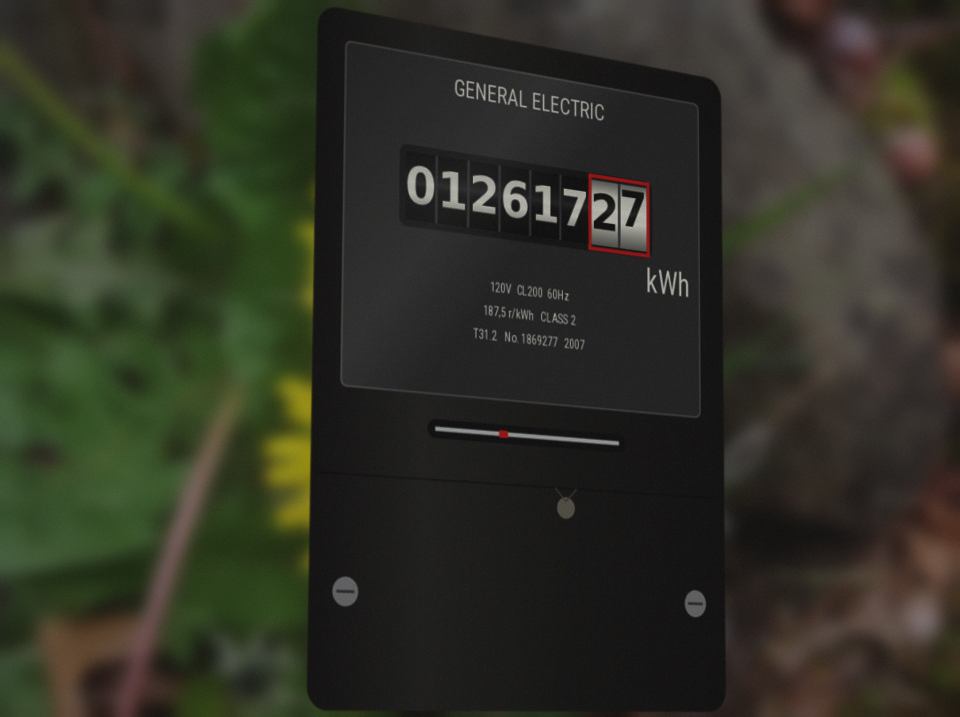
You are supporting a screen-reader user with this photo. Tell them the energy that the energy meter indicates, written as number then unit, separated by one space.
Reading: 12617.27 kWh
